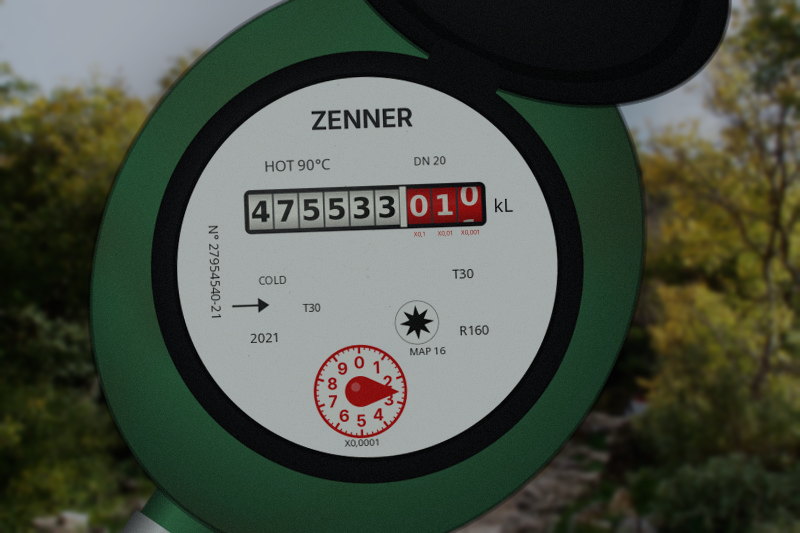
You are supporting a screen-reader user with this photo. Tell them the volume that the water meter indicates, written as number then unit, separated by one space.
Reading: 475533.0102 kL
